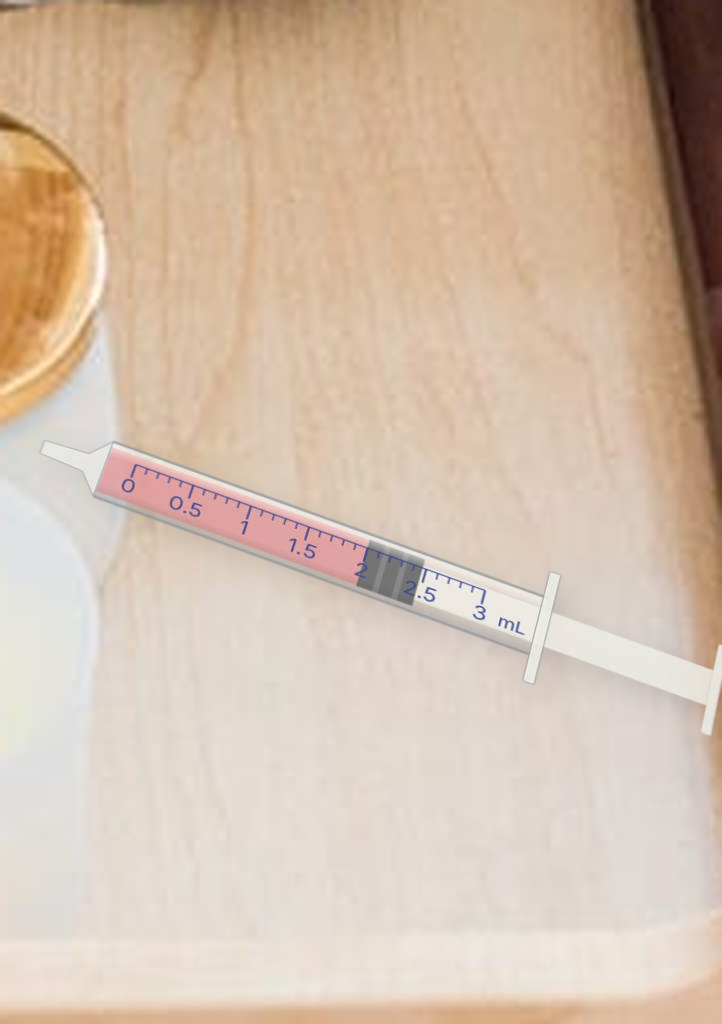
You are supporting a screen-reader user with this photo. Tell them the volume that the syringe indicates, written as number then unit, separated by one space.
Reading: 2 mL
